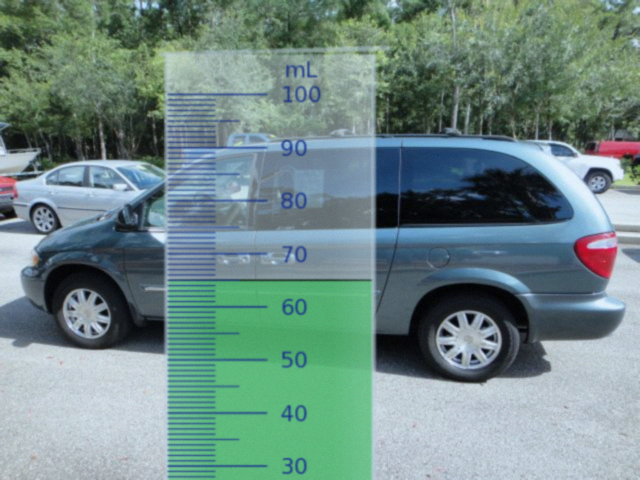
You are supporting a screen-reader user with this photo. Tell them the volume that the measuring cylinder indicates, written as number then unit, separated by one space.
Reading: 65 mL
